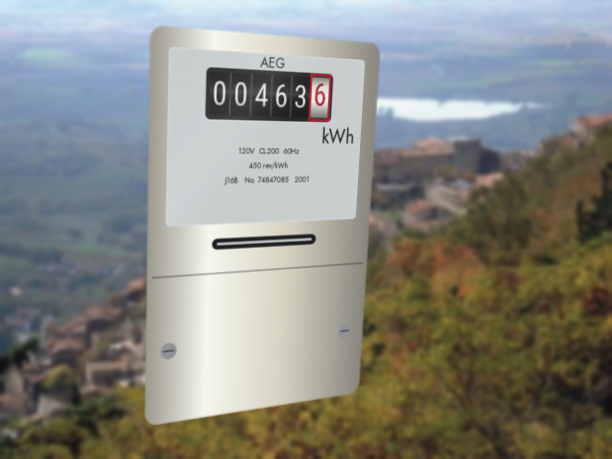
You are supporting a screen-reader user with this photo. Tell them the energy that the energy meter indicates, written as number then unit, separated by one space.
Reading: 463.6 kWh
